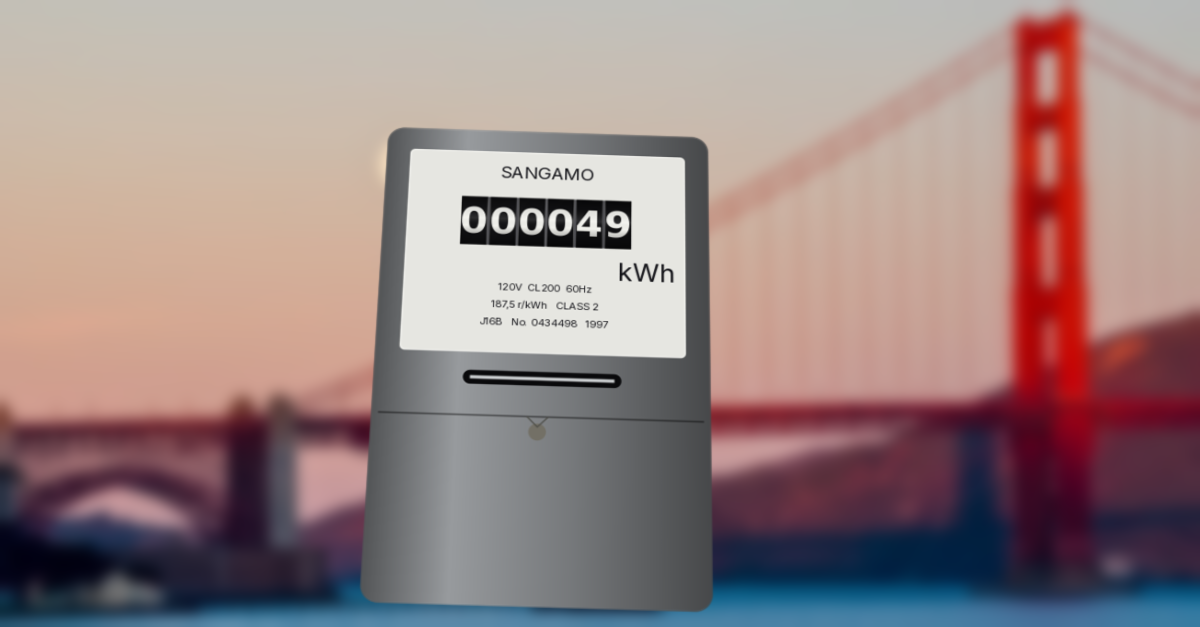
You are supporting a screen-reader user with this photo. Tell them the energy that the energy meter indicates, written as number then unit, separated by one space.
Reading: 49 kWh
